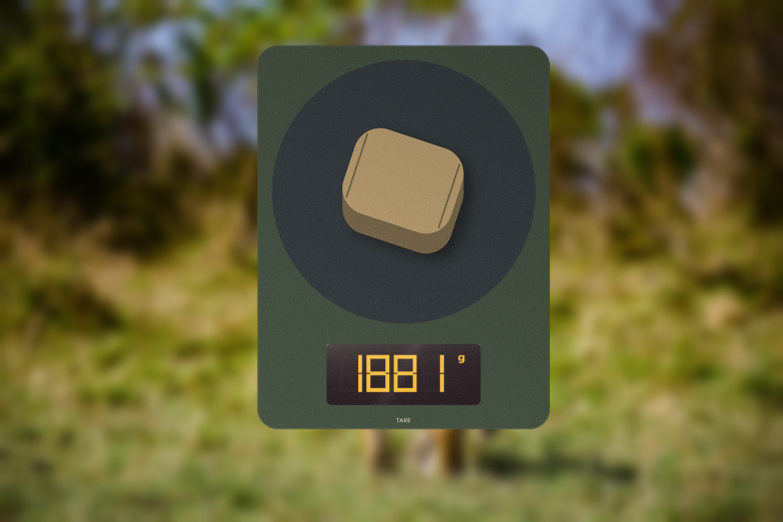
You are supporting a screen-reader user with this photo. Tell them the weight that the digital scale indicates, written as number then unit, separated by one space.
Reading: 1881 g
